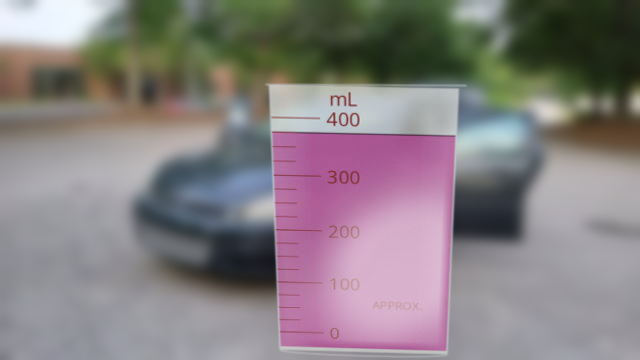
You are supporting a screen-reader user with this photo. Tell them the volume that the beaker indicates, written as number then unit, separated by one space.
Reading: 375 mL
